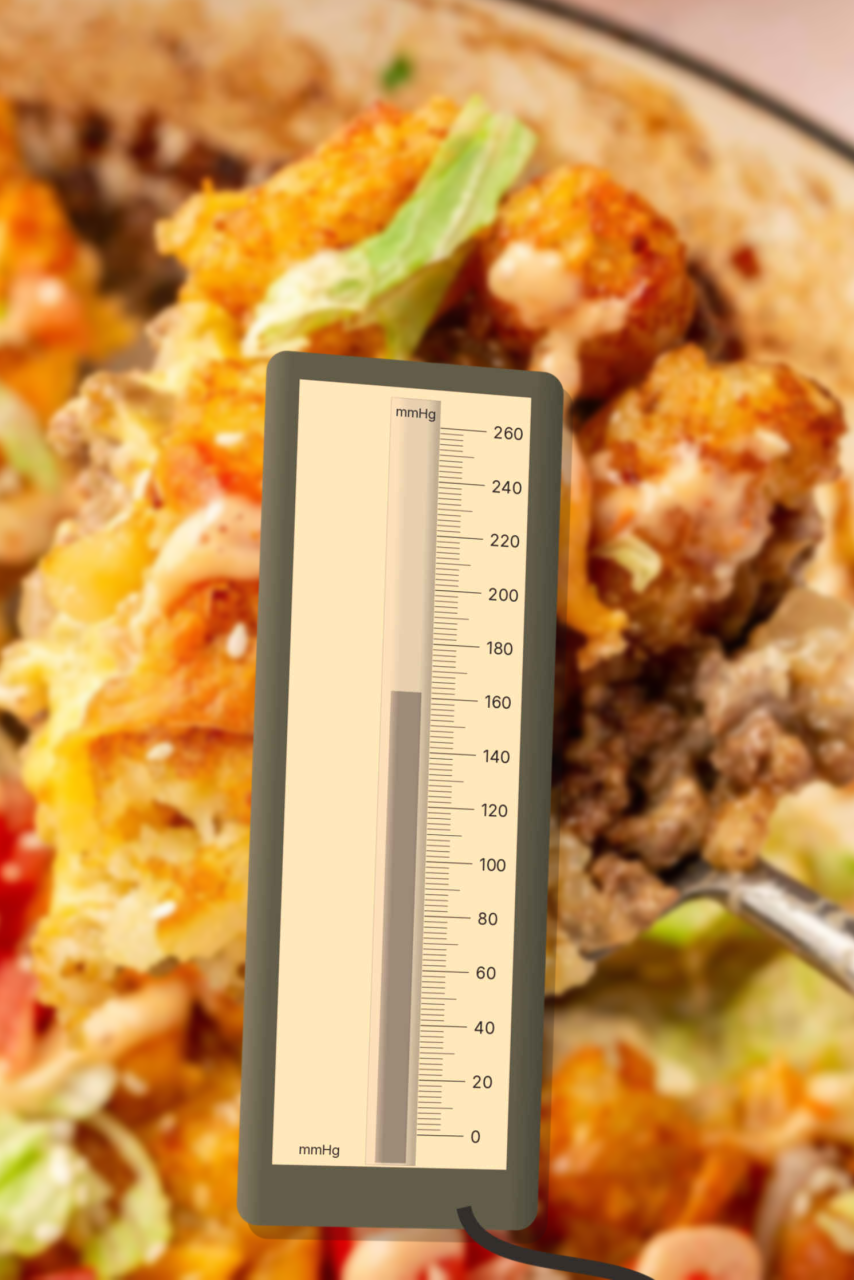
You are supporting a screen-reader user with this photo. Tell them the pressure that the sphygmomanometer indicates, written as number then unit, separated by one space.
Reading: 162 mmHg
